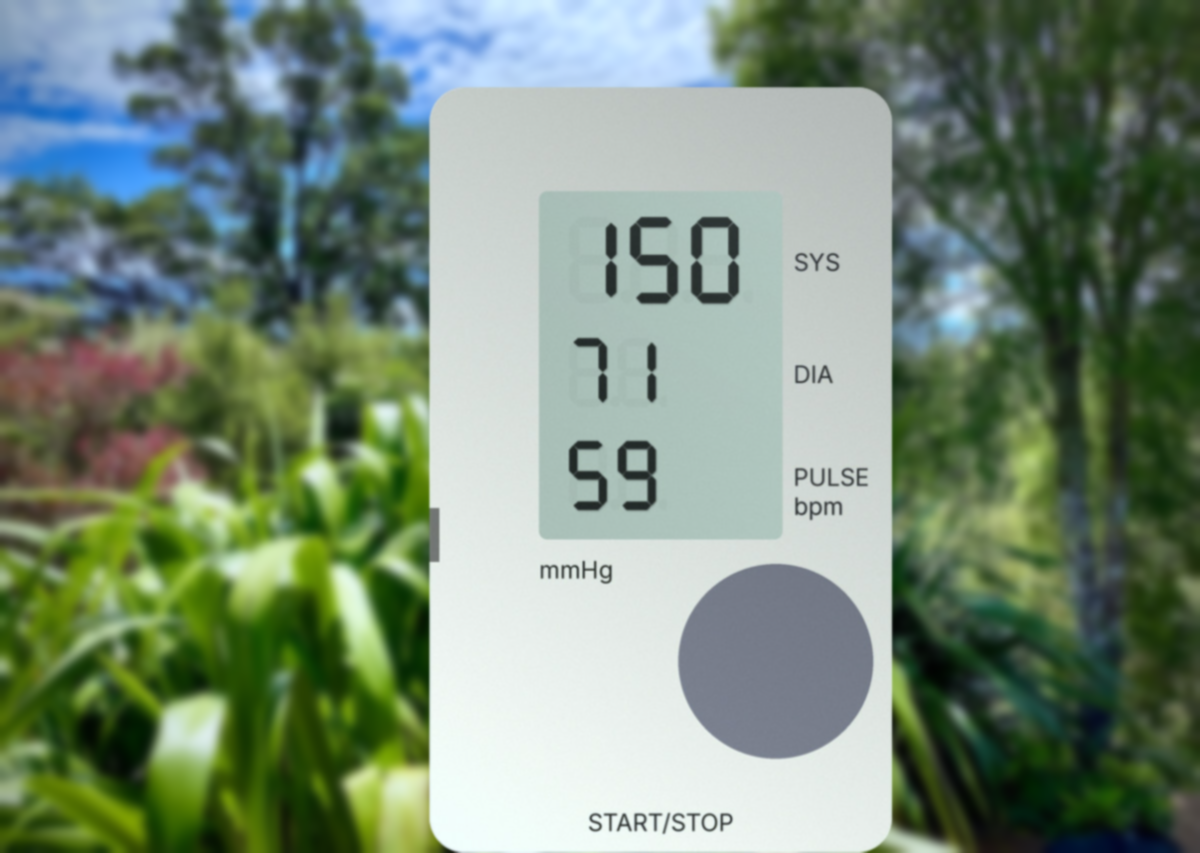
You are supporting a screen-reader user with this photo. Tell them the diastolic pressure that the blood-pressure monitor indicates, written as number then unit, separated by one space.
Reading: 71 mmHg
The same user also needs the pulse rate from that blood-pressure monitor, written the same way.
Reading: 59 bpm
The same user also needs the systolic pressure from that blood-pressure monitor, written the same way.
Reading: 150 mmHg
